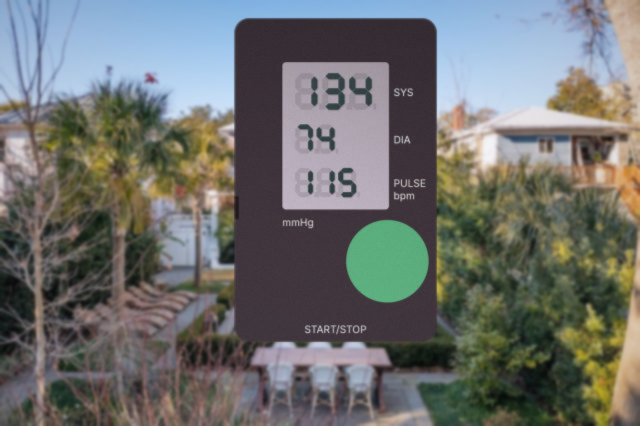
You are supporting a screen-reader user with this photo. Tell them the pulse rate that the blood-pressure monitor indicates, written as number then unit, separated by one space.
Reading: 115 bpm
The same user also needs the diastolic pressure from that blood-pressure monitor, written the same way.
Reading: 74 mmHg
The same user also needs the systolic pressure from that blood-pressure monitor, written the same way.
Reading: 134 mmHg
